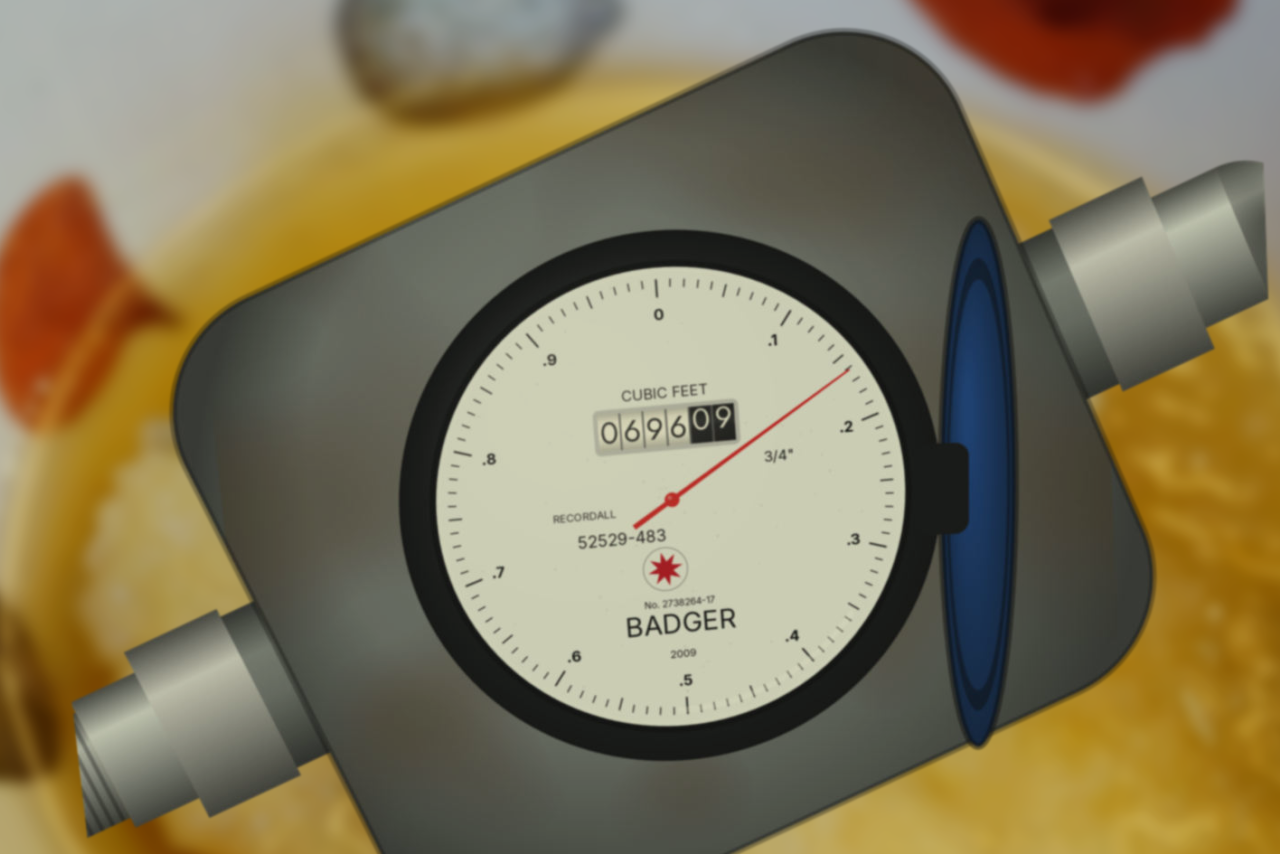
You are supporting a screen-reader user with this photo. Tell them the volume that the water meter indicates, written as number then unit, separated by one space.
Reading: 69609.16 ft³
